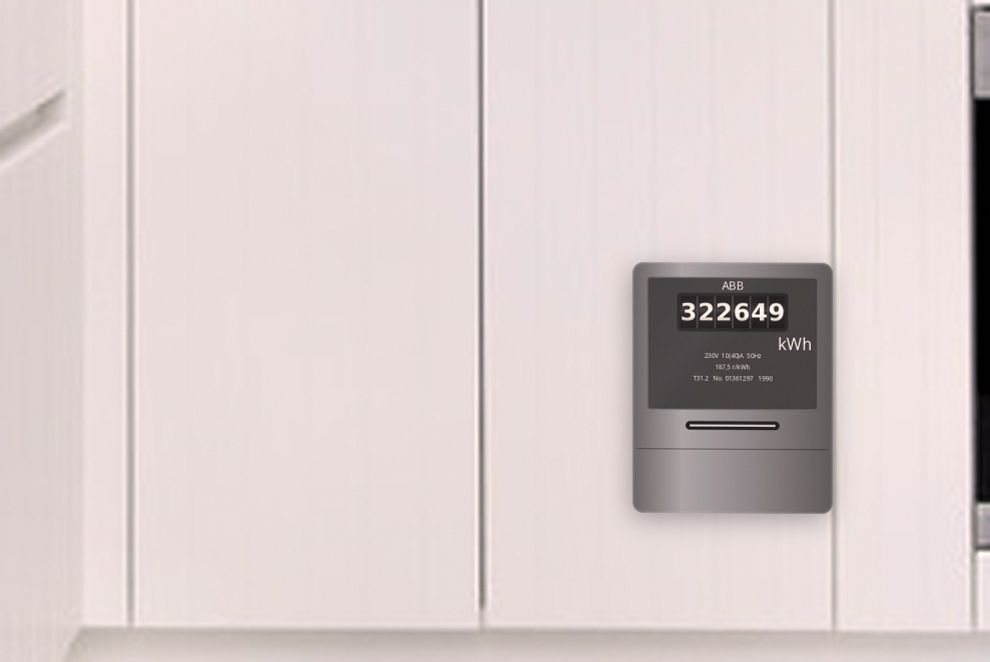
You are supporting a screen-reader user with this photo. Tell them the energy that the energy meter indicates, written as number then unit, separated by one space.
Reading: 322649 kWh
